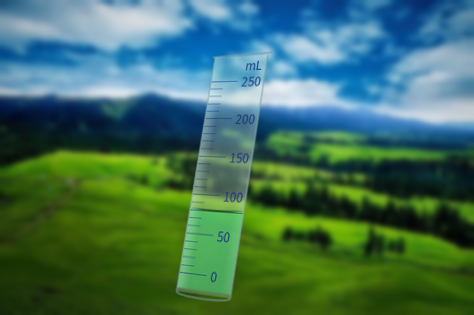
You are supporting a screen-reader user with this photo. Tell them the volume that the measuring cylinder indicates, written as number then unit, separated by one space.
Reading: 80 mL
